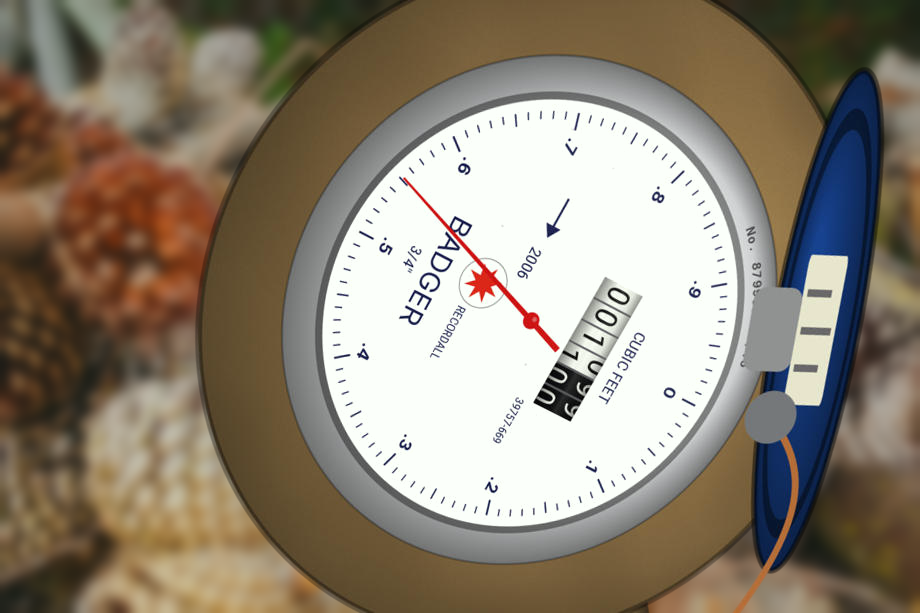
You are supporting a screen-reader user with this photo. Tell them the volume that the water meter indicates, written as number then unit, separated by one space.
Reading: 1099.55 ft³
